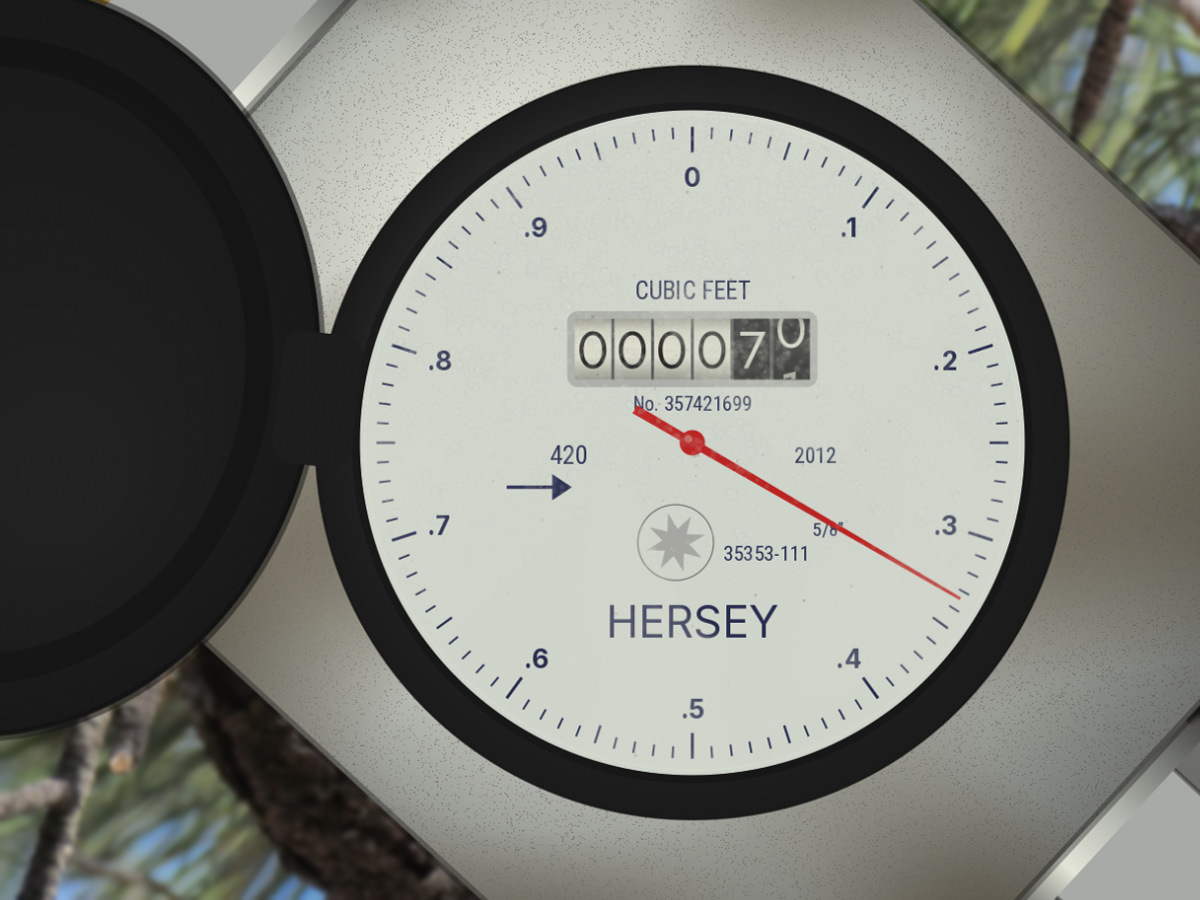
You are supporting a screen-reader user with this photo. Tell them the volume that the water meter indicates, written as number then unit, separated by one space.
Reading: 70.33 ft³
